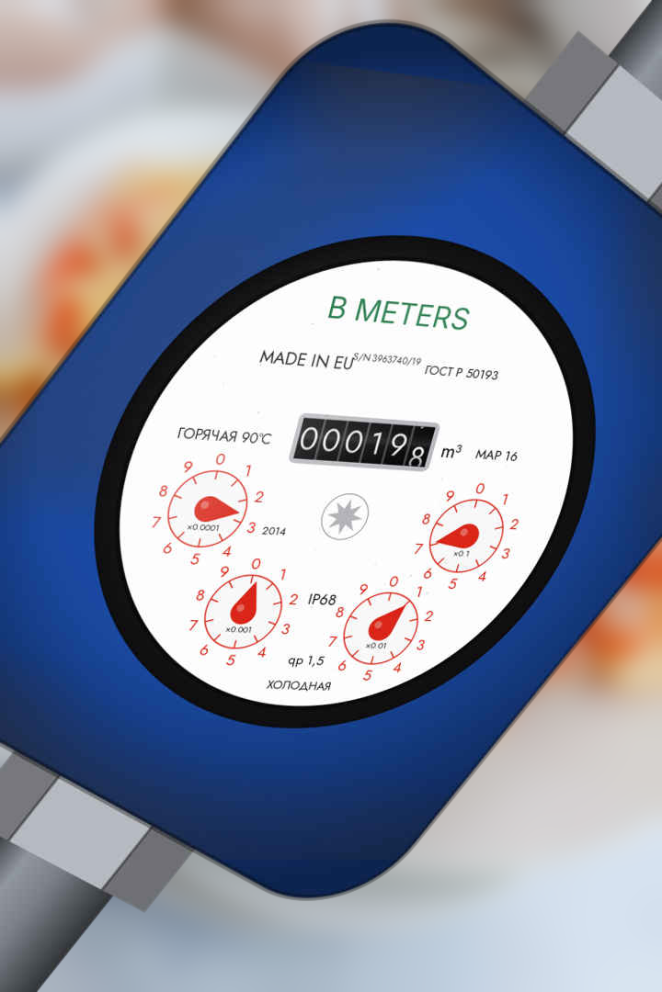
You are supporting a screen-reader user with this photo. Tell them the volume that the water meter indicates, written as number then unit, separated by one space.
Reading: 197.7102 m³
